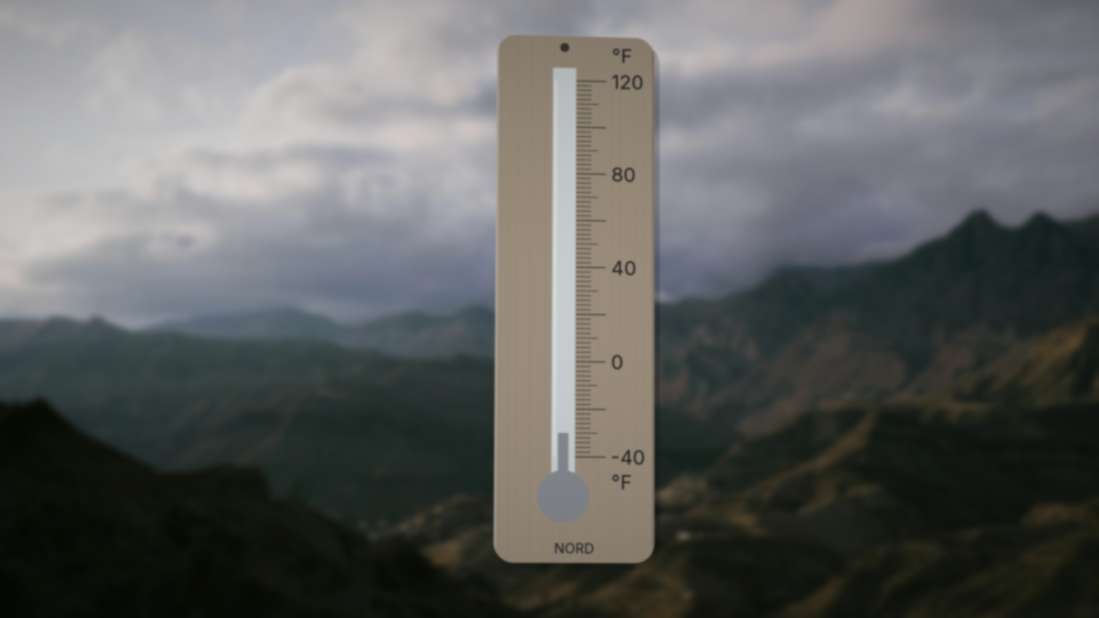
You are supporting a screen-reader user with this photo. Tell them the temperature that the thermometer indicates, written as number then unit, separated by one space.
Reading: -30 °F
